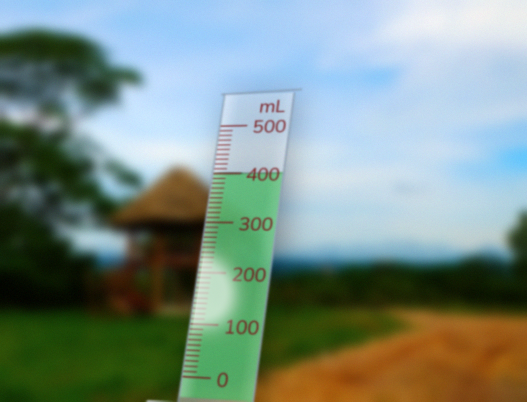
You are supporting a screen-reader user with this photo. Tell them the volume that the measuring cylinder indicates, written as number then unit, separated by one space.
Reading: 400 mL
